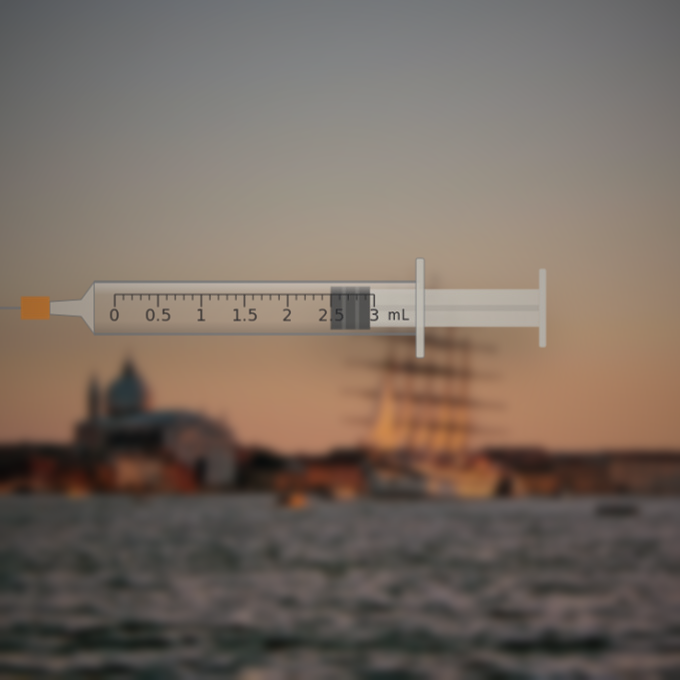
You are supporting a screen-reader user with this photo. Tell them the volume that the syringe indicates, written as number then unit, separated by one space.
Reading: 2.5 mL
